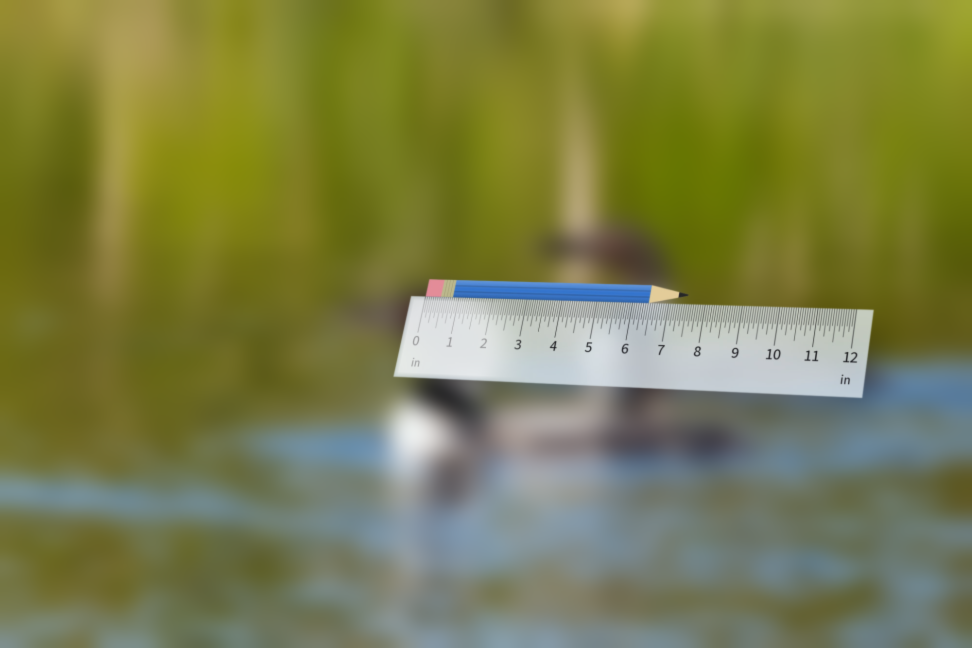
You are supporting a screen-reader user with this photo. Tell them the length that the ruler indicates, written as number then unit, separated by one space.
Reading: 7.5 in
